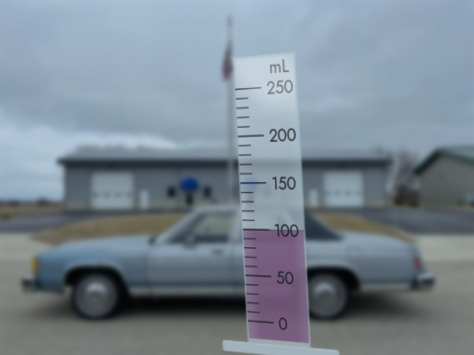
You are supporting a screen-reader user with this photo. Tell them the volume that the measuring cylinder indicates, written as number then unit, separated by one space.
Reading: 100 mL
